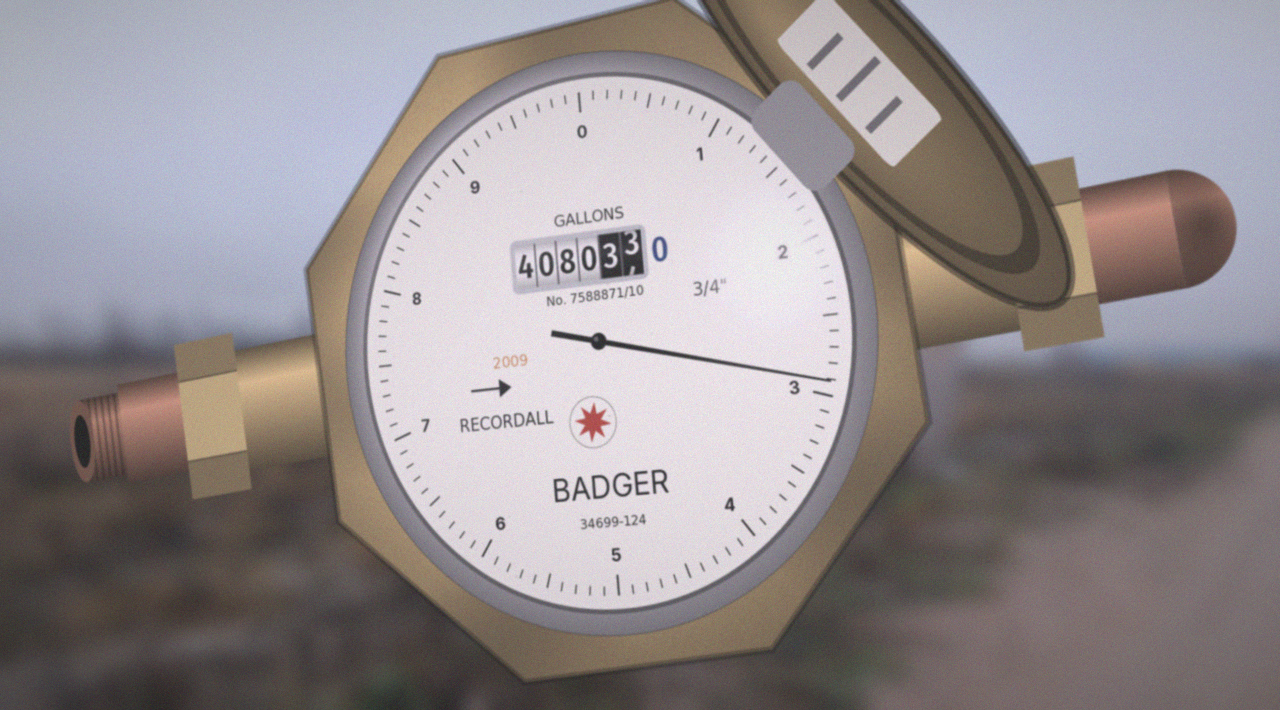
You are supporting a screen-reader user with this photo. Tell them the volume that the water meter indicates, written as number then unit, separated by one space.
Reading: 4080332.9 gal
